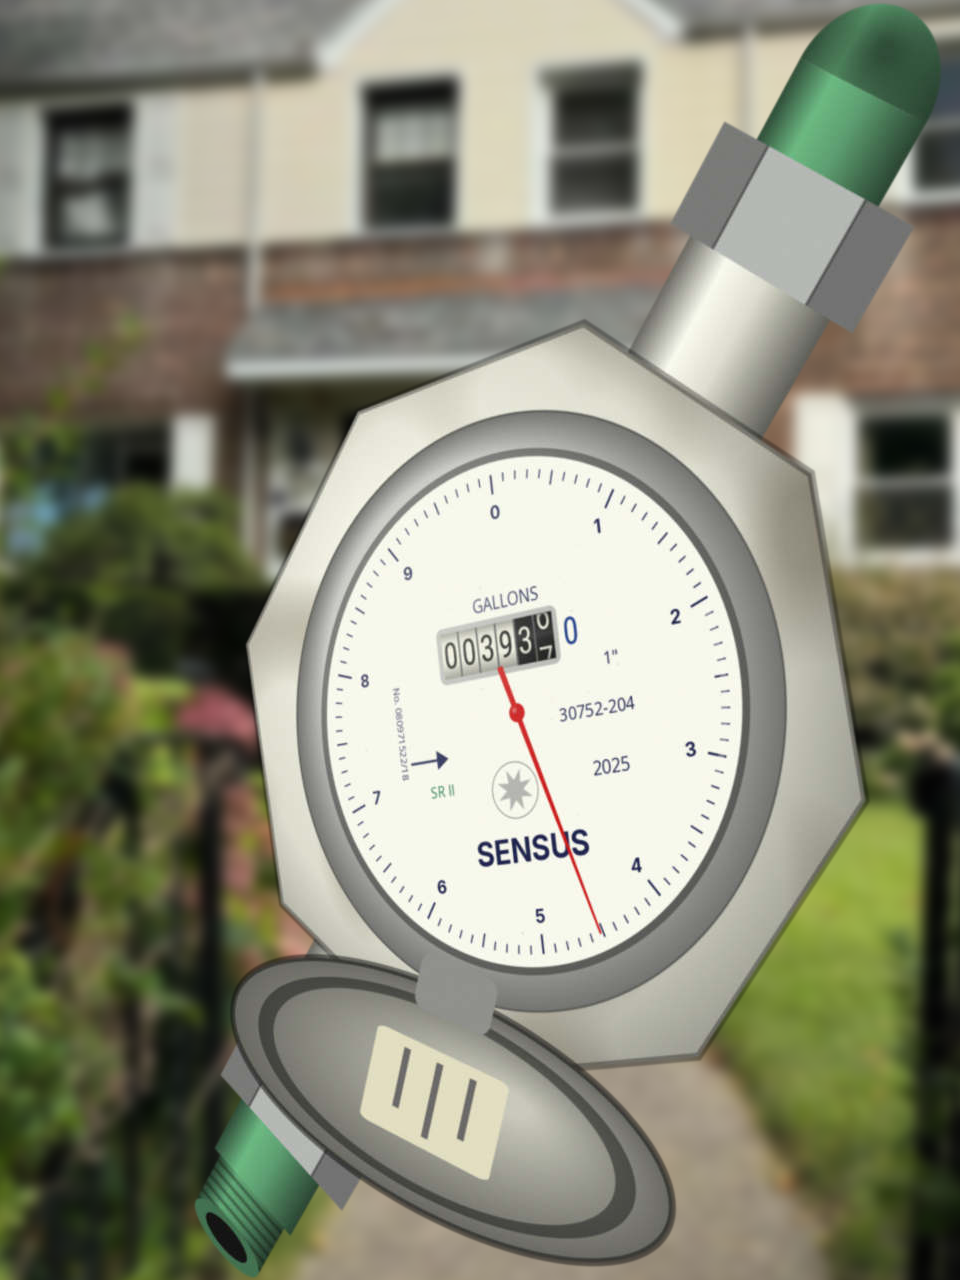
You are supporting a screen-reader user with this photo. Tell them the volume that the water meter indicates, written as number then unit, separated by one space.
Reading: 39364.5 gal
